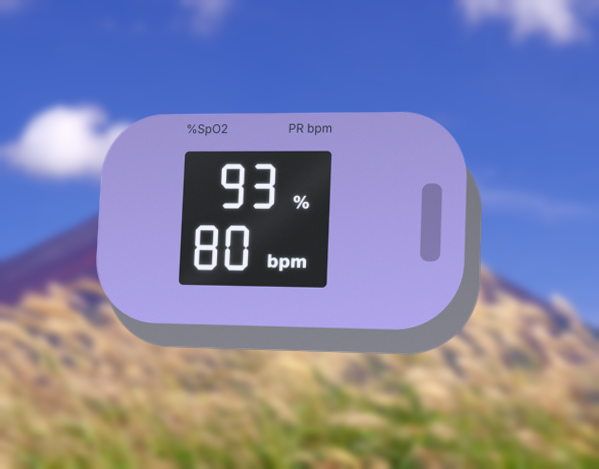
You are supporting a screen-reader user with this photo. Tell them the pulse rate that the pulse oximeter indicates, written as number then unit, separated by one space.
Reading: 80 bpm
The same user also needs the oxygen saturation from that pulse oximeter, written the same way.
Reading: 93 %
